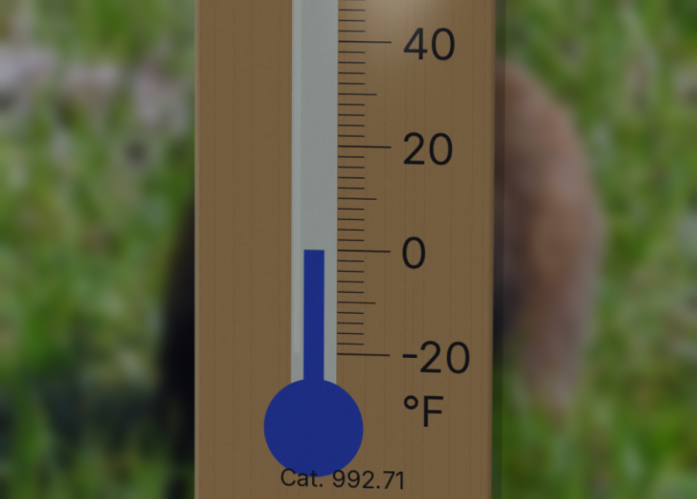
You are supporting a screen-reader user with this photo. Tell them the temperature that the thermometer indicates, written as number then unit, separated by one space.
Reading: 0 °F
